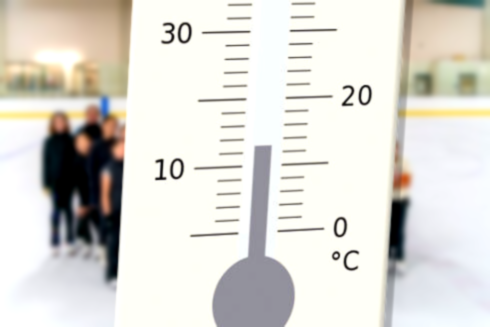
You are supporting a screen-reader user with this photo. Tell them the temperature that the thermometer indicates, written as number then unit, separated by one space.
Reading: 13 °C
